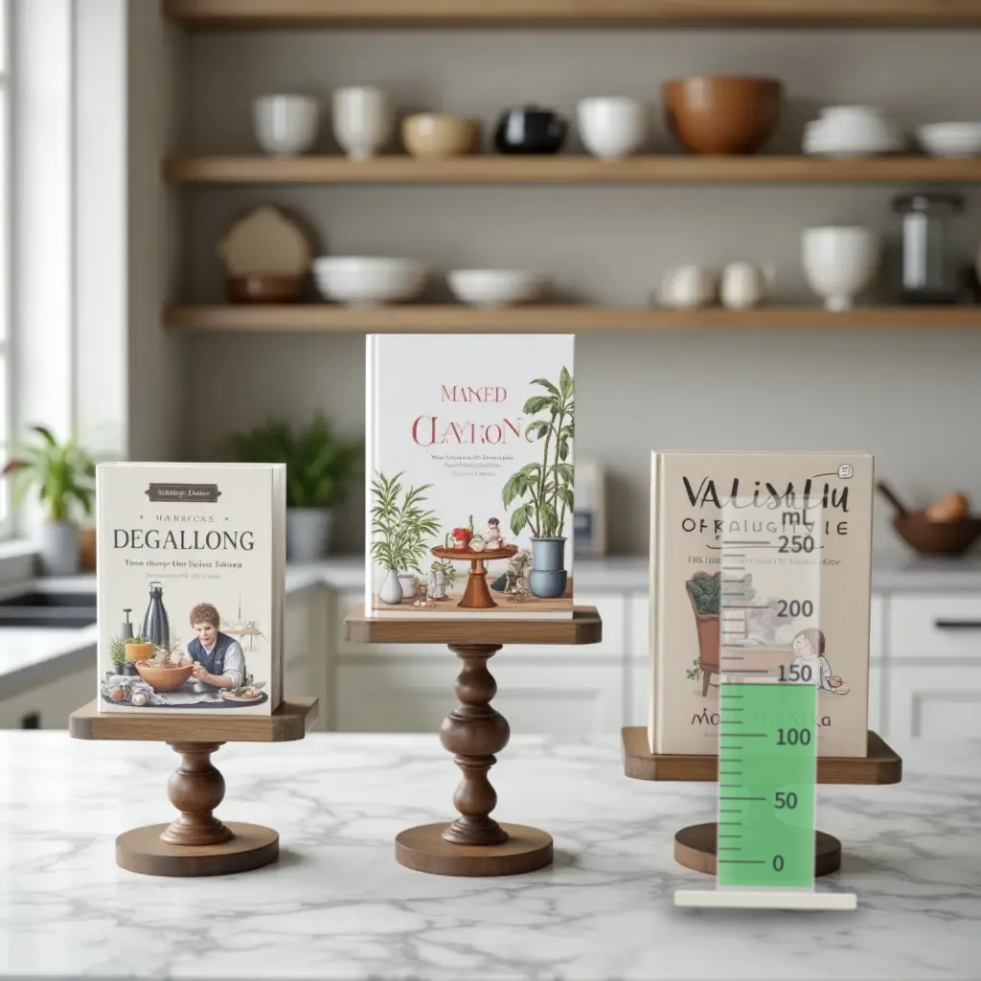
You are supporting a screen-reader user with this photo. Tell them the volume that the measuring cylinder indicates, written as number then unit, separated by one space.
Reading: 140 mL
